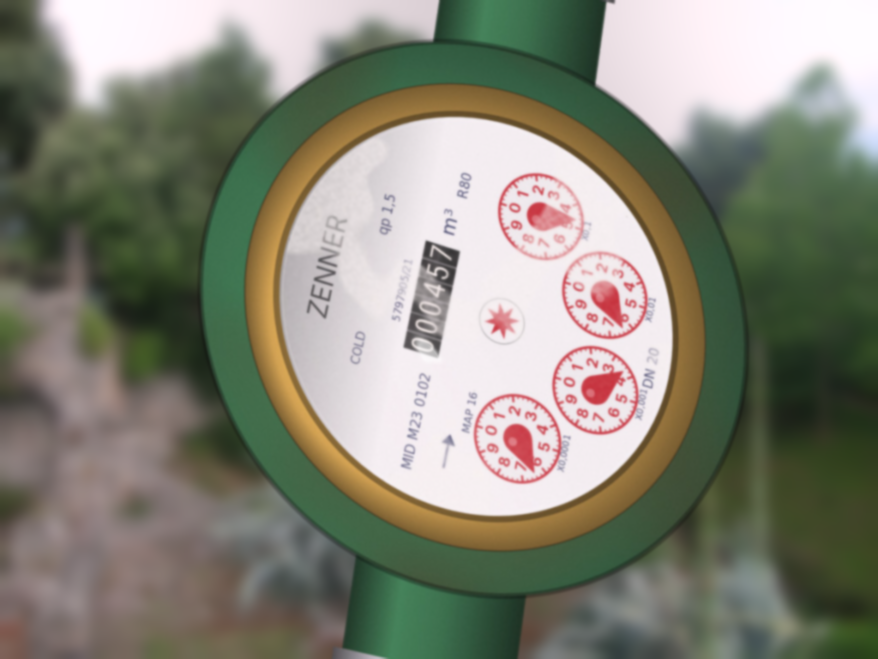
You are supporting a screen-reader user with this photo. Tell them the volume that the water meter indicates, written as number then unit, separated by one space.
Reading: 457.4636 m³
